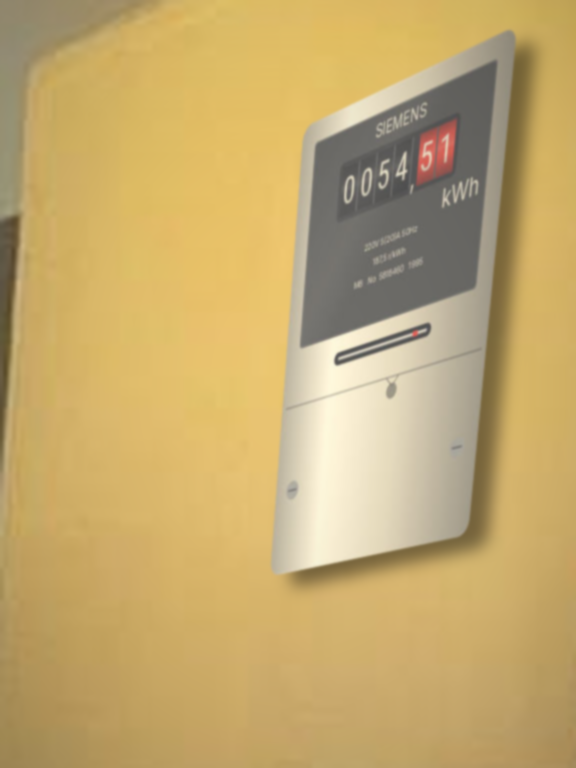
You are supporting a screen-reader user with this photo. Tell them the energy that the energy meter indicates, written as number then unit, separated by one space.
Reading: 54.51 kWh
